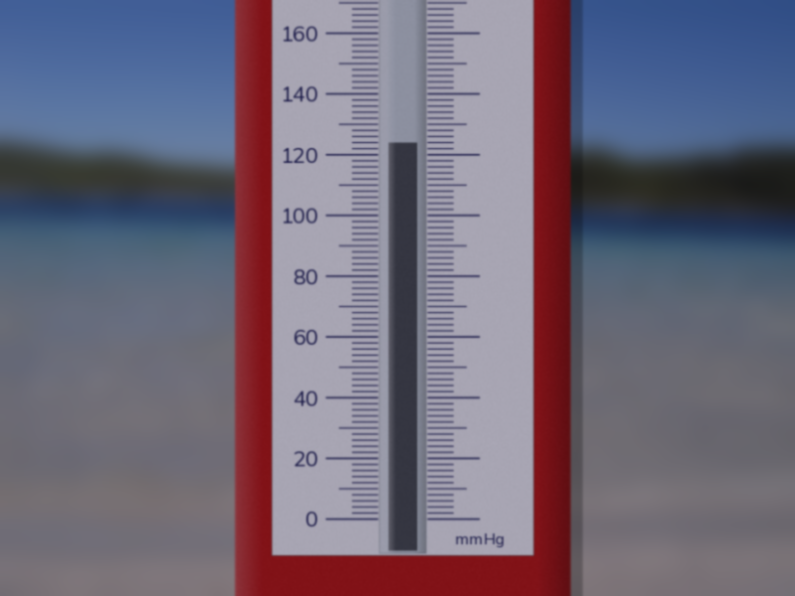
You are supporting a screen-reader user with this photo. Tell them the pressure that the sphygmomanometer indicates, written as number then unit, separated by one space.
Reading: 124 mmHg
